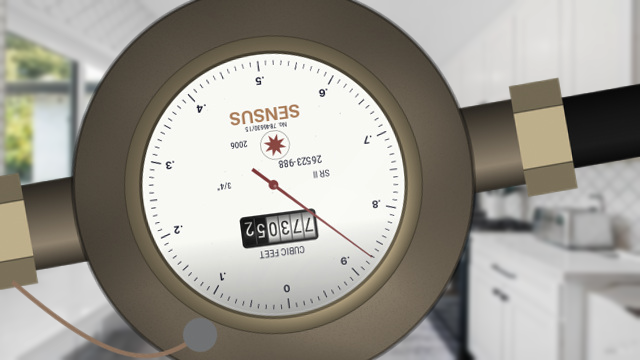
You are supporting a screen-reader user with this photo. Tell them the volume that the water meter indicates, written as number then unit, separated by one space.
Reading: 773051.87 ft³
